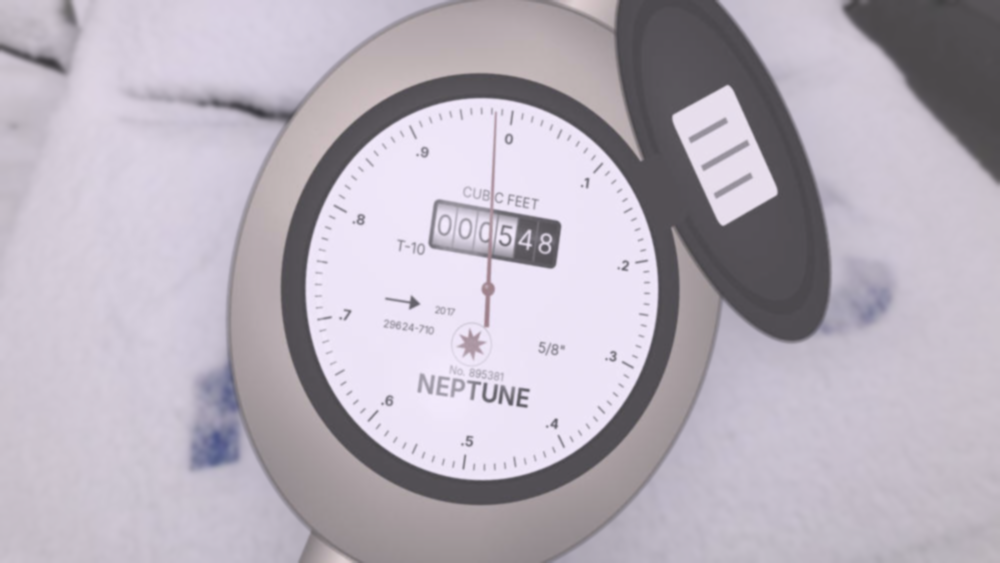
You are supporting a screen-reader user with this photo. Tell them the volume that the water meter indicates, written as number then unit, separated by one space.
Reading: 547.98 ft³
